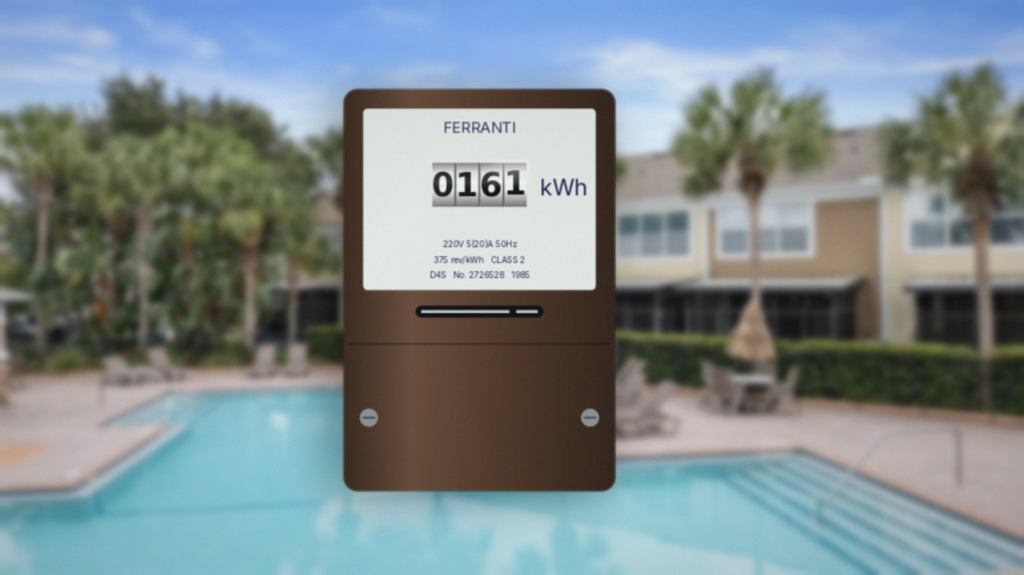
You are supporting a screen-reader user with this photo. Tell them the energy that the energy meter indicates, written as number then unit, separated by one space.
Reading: 161 kWh
